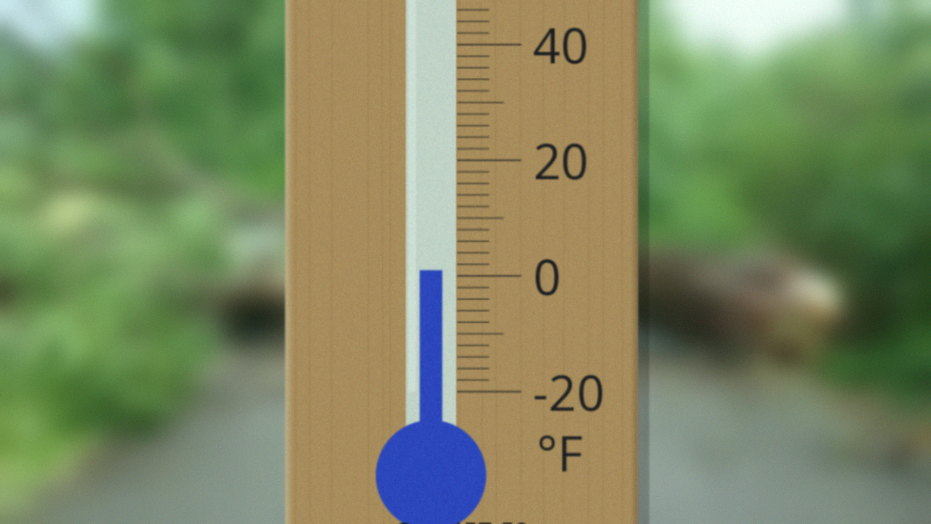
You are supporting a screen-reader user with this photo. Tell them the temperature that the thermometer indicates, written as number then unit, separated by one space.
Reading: 1 °F
